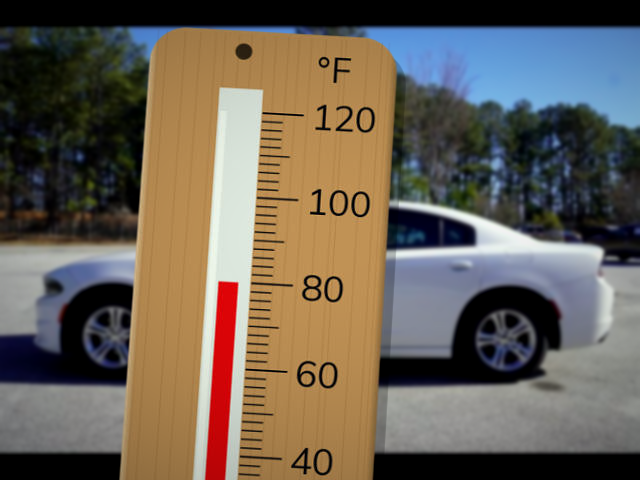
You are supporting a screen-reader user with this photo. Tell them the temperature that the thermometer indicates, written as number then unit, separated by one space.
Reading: 80 °F
